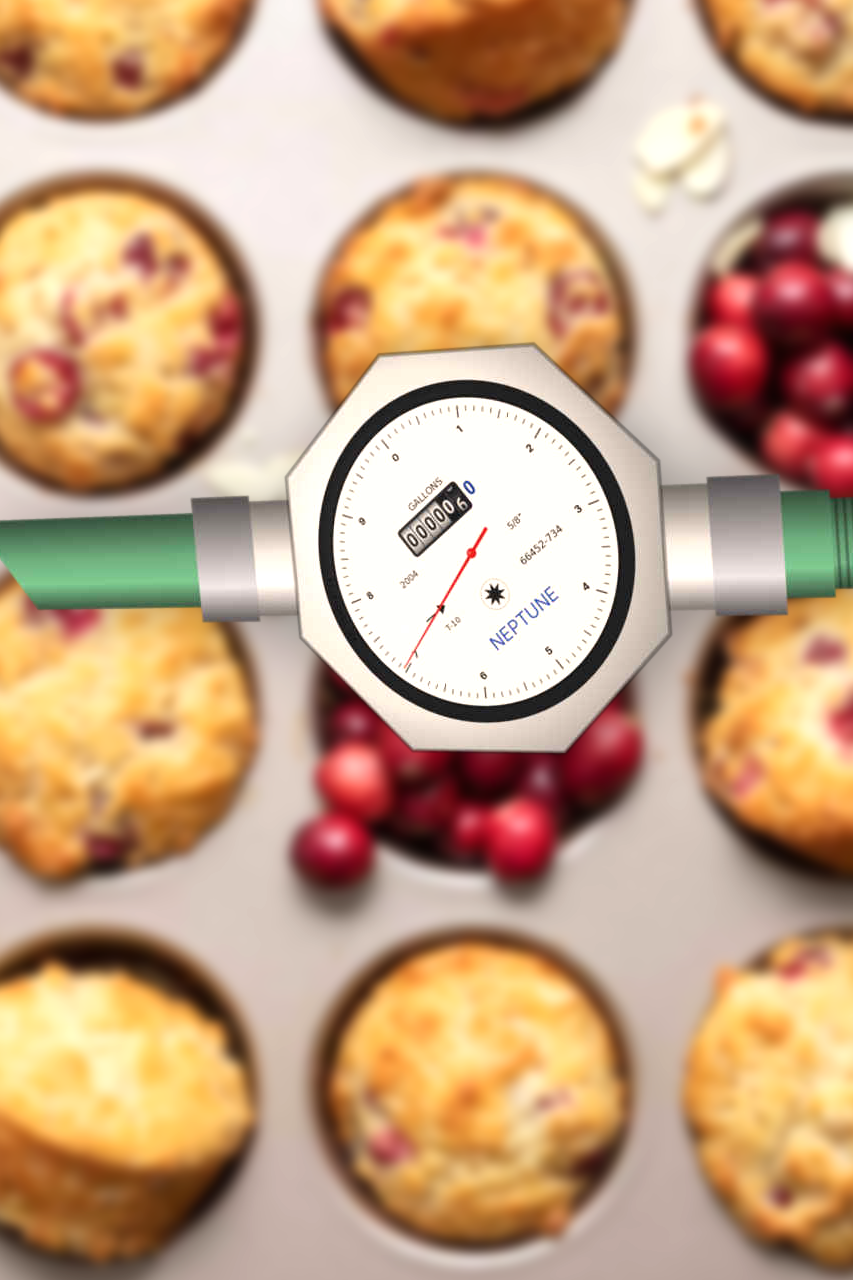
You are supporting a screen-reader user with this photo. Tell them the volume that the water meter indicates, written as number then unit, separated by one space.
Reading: 57.0 gal
